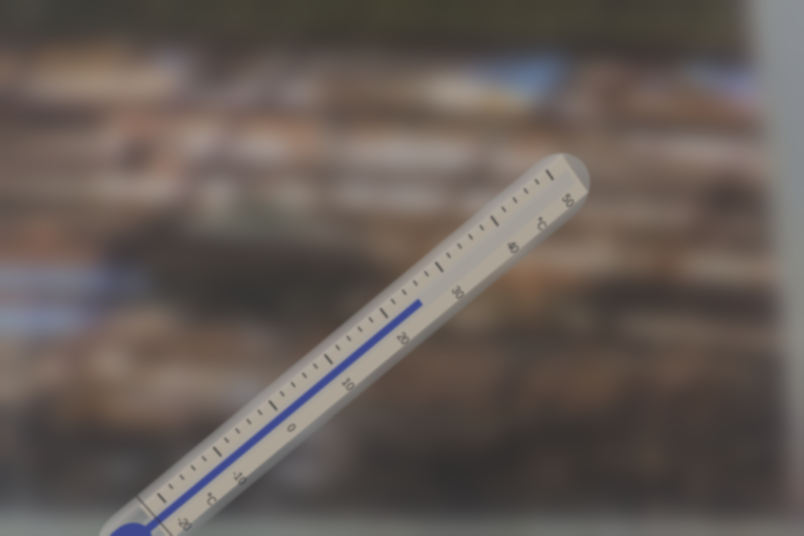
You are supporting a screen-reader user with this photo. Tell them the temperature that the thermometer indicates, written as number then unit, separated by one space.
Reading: 25 °C
